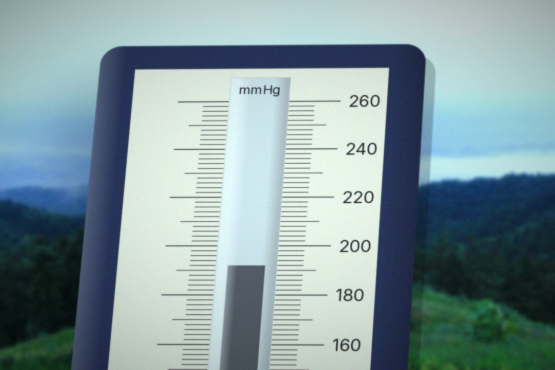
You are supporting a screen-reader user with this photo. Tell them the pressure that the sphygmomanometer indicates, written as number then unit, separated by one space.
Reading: 192 mmHg
